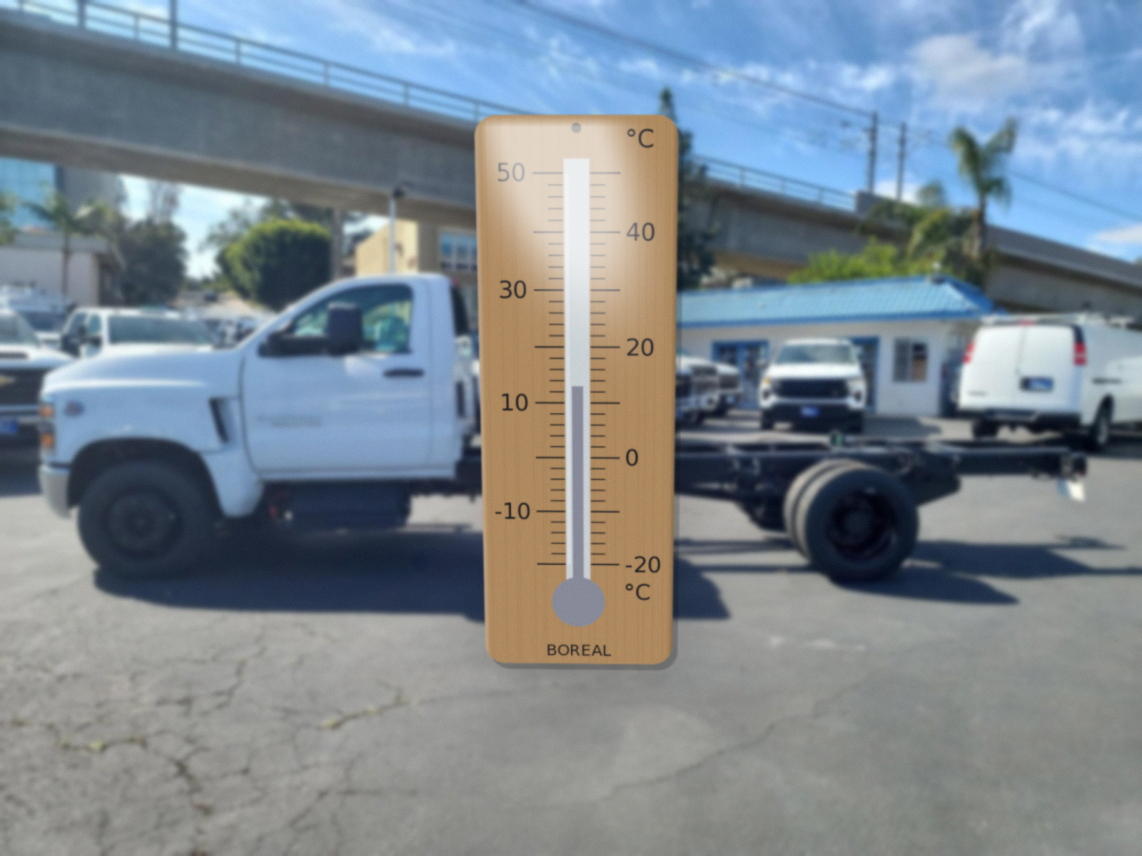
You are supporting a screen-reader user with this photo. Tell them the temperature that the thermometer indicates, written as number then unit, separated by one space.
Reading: 13 °C
